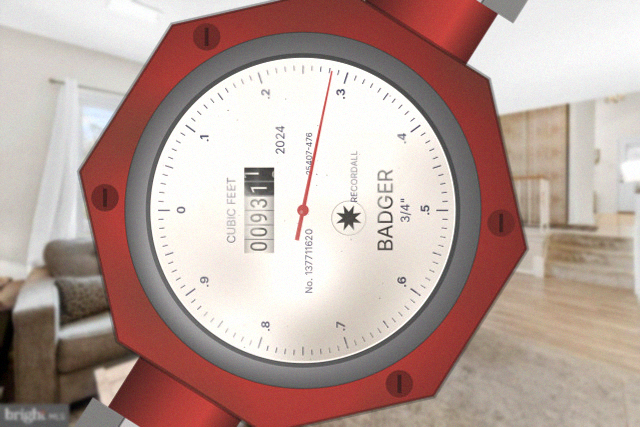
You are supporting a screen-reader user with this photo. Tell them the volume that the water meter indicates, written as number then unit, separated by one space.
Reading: 9311.28 ft³
